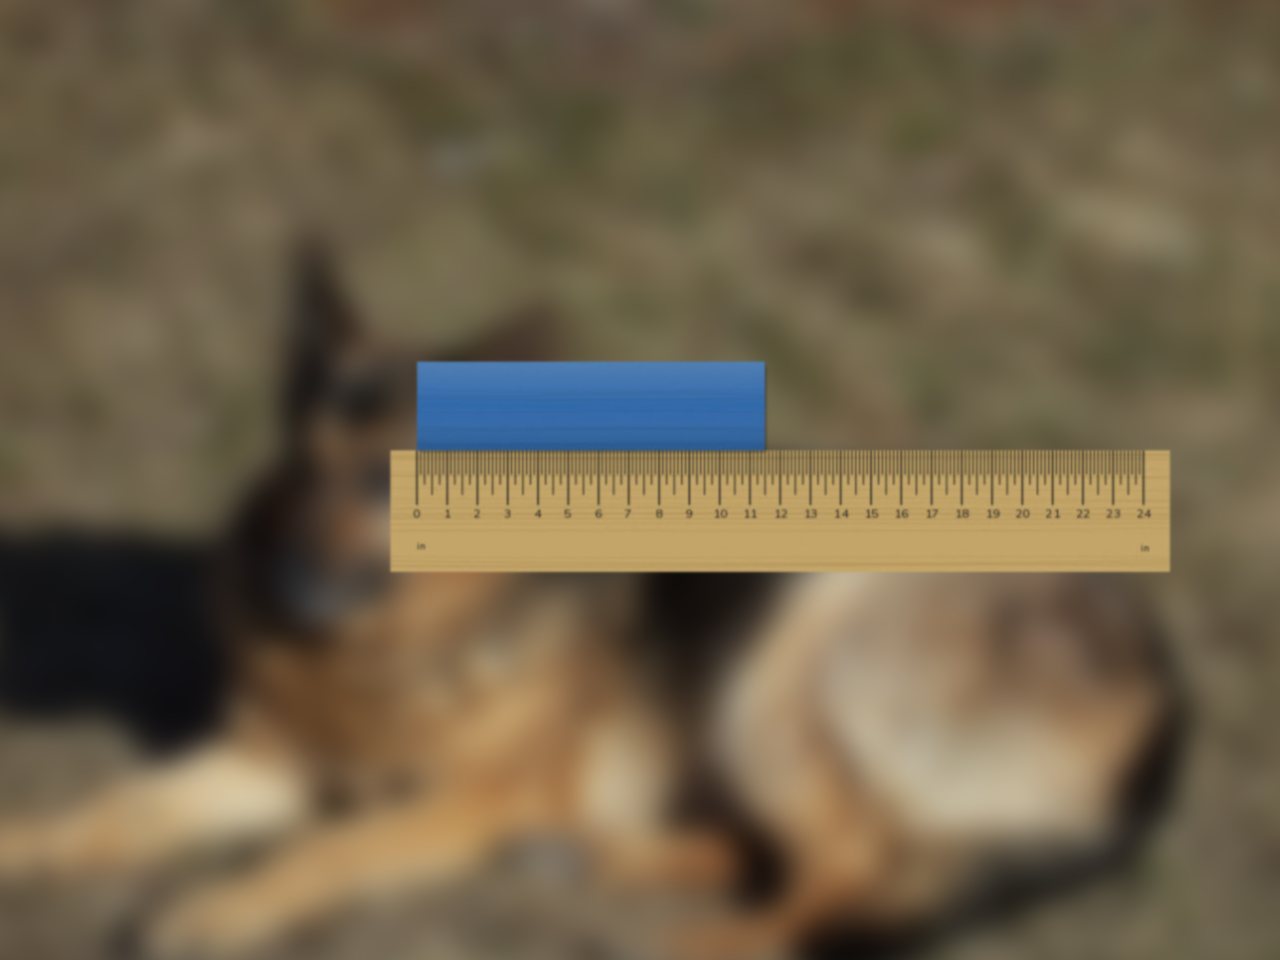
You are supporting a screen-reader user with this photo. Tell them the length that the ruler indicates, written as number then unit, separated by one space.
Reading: 11.5 in
